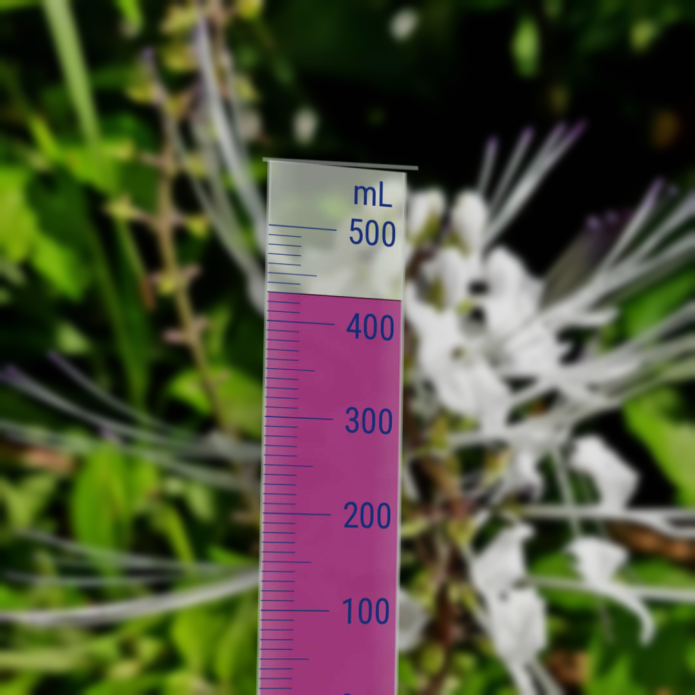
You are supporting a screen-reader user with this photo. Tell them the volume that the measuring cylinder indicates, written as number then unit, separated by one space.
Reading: 430 mL
